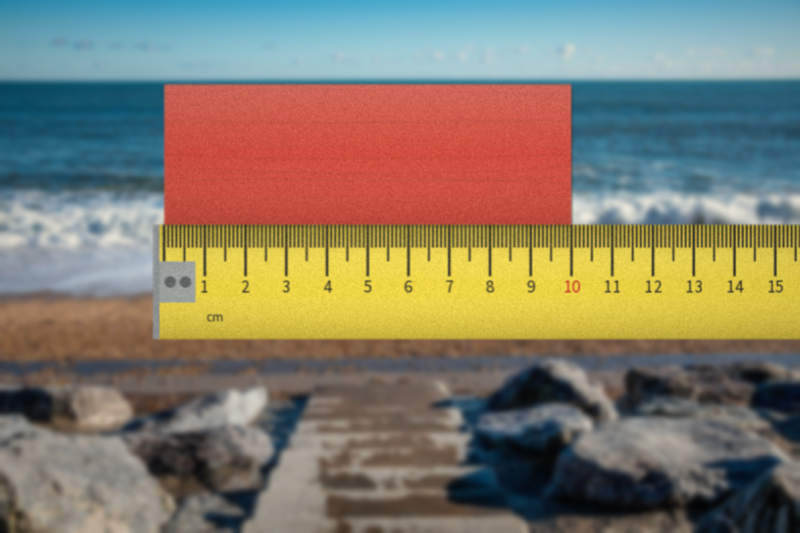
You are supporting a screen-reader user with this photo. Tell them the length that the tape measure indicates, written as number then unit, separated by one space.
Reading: 10 cm
